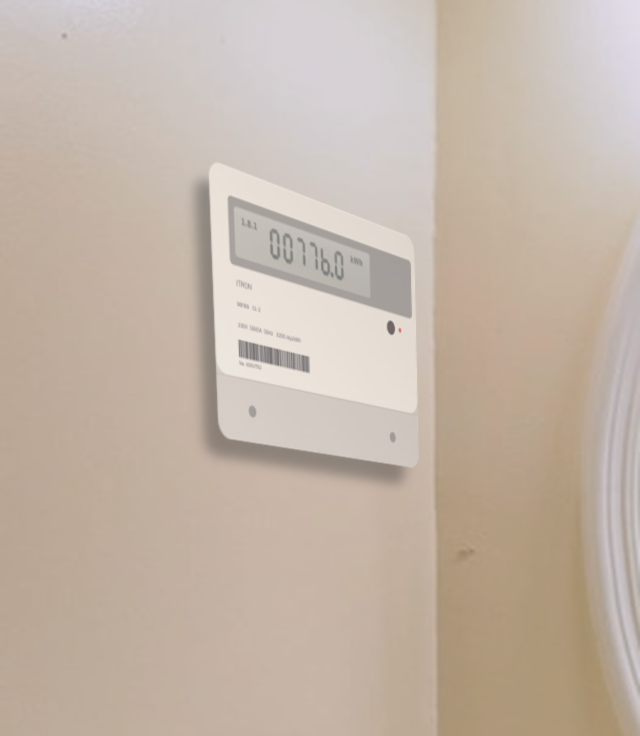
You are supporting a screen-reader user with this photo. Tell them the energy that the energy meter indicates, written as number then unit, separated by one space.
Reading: 776.0 kWh
